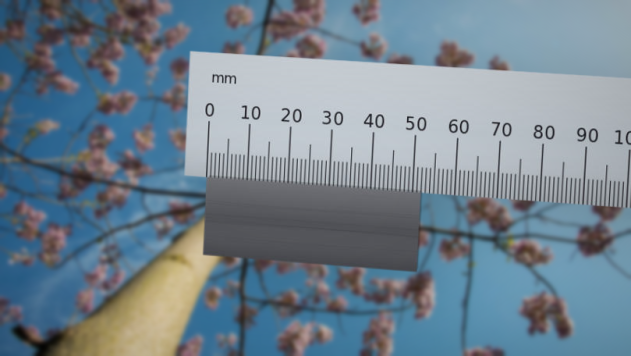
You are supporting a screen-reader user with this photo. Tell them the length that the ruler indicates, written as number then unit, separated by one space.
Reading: 52 mm
